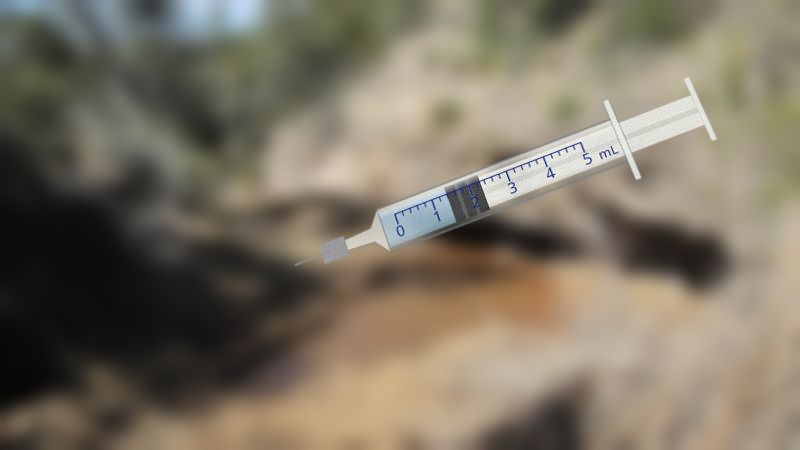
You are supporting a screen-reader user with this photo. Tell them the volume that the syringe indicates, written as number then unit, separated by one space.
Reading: 1.4 mL
